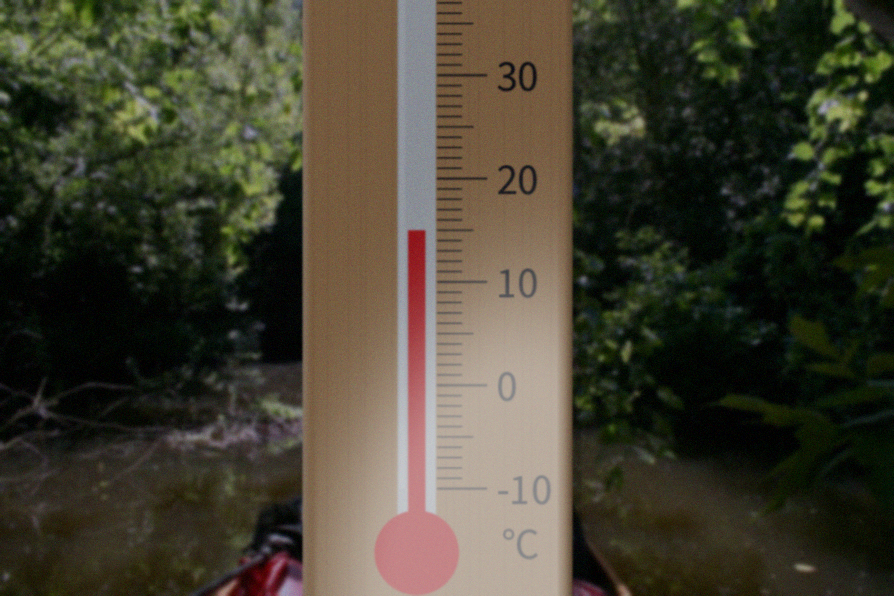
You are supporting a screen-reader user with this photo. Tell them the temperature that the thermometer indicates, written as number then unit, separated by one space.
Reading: 15 °C
